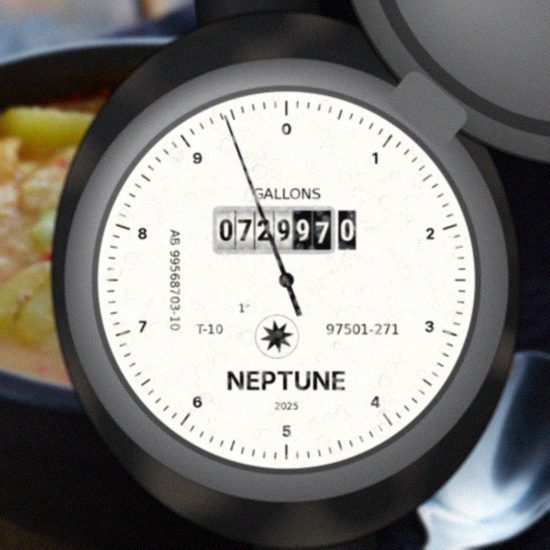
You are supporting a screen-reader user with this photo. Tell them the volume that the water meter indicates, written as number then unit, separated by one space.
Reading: 729969.4 gal
